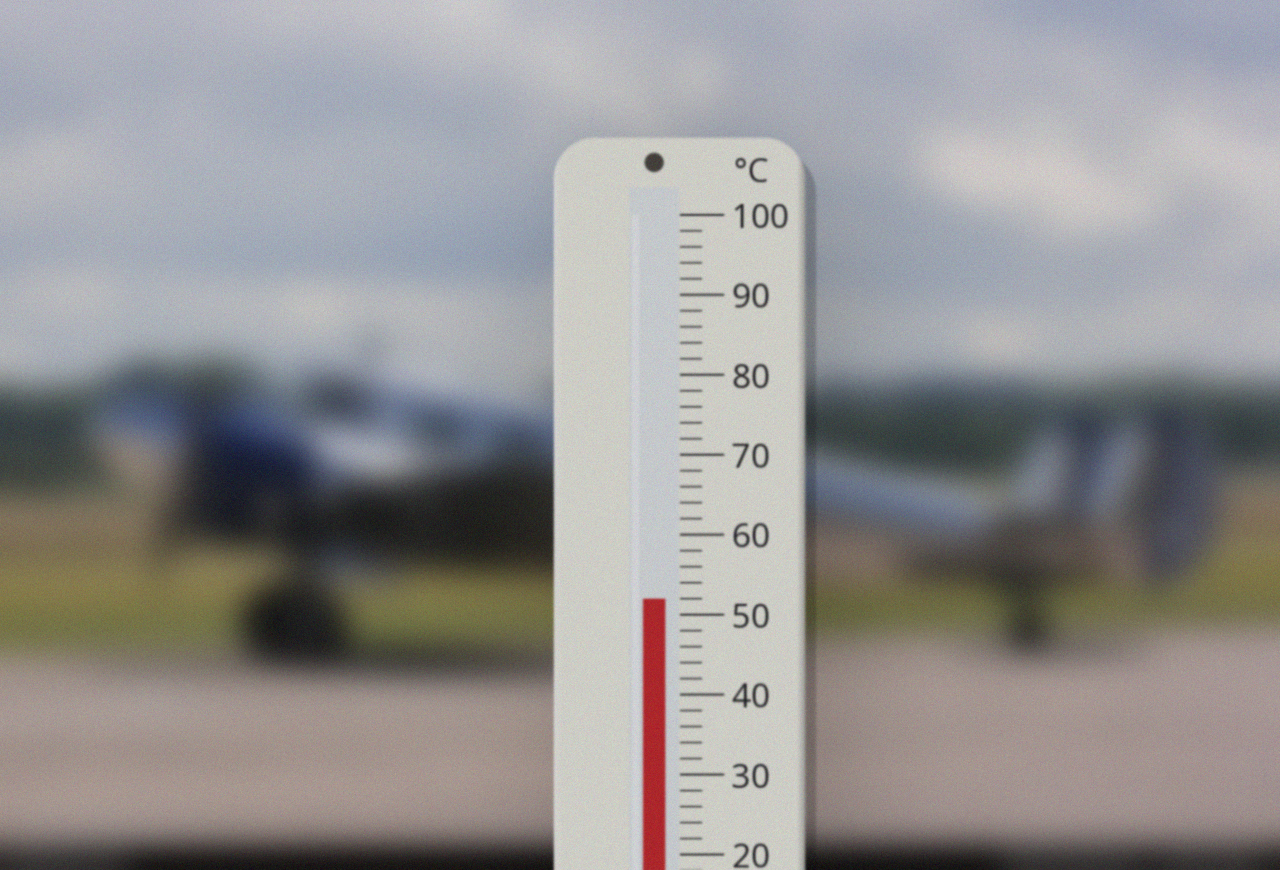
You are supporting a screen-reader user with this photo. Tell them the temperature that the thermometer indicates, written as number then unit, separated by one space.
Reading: 52 °C
